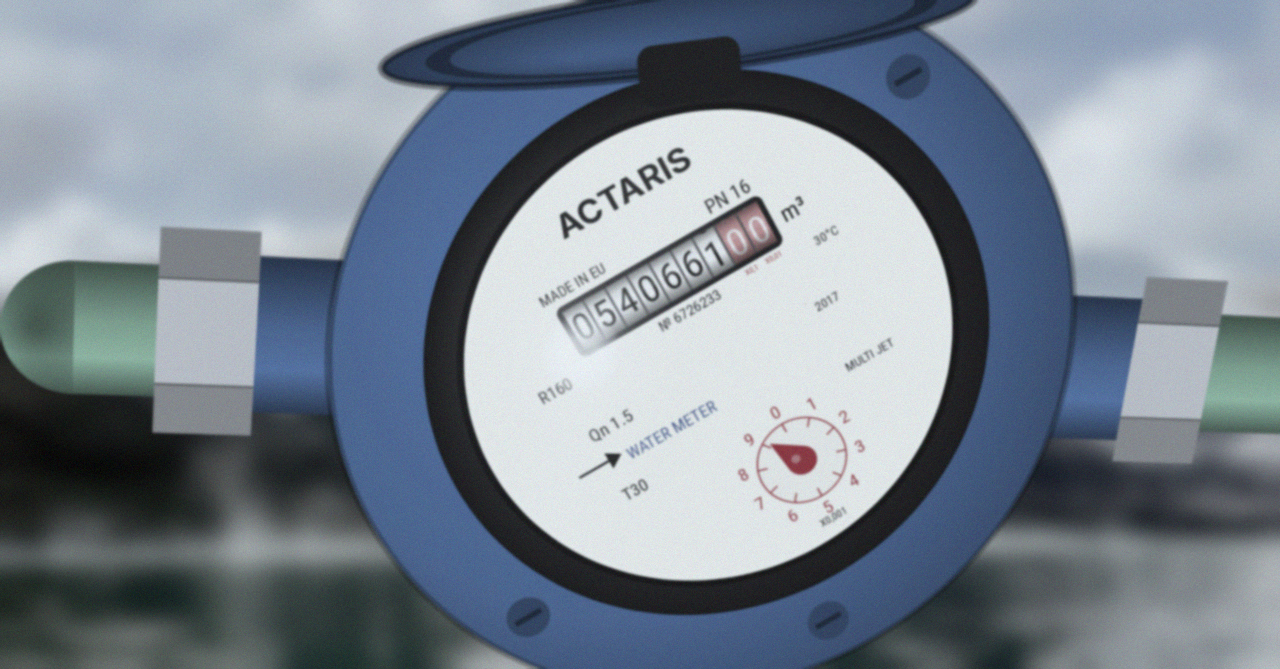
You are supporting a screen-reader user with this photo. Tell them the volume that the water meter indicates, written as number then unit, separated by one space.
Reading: 540660.999 m³
